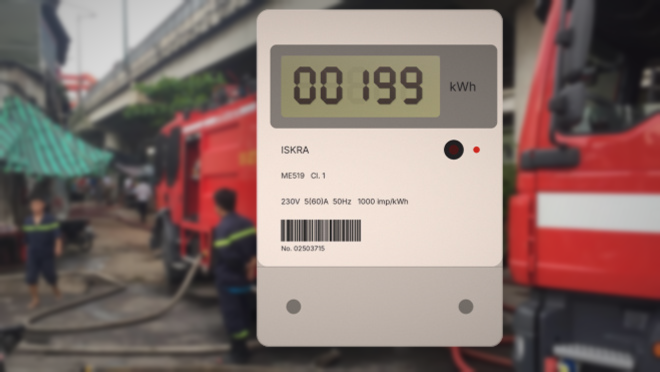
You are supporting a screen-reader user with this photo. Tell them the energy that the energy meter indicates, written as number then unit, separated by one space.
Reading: 199 kWh
